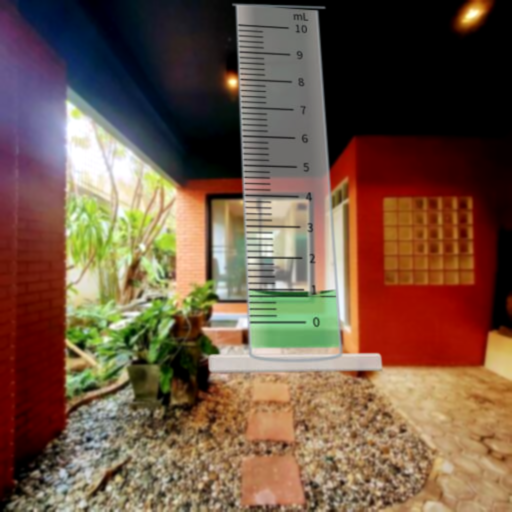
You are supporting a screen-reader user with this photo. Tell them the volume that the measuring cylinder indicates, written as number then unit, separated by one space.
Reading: 0.8 mL
